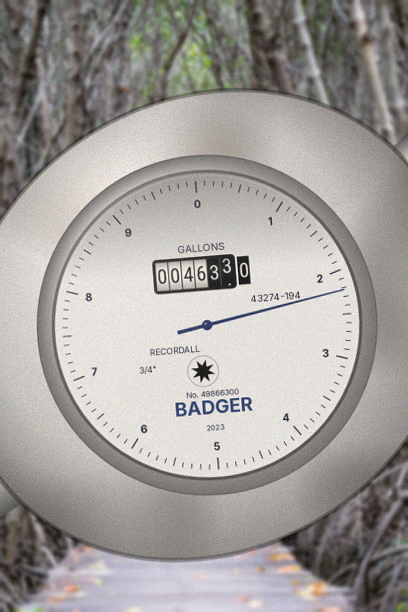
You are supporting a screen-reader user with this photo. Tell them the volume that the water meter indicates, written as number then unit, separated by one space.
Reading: 46332.2 gal
